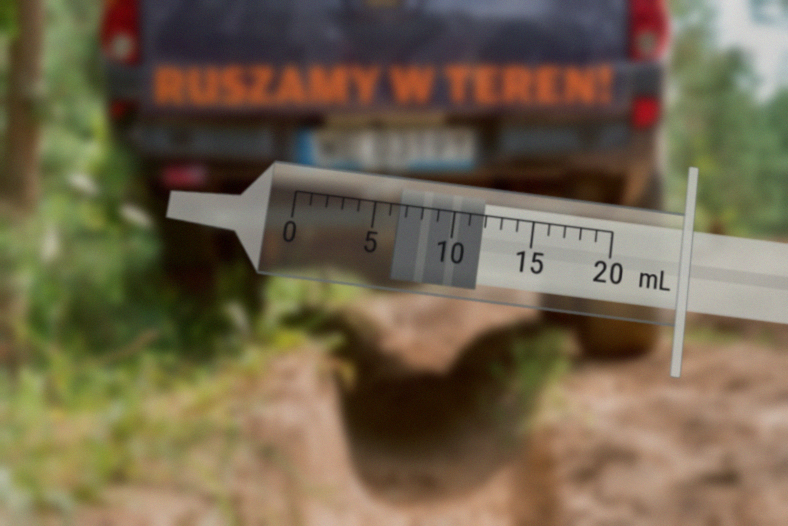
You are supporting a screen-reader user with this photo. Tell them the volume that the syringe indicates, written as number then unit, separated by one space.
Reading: 6.5 mL
